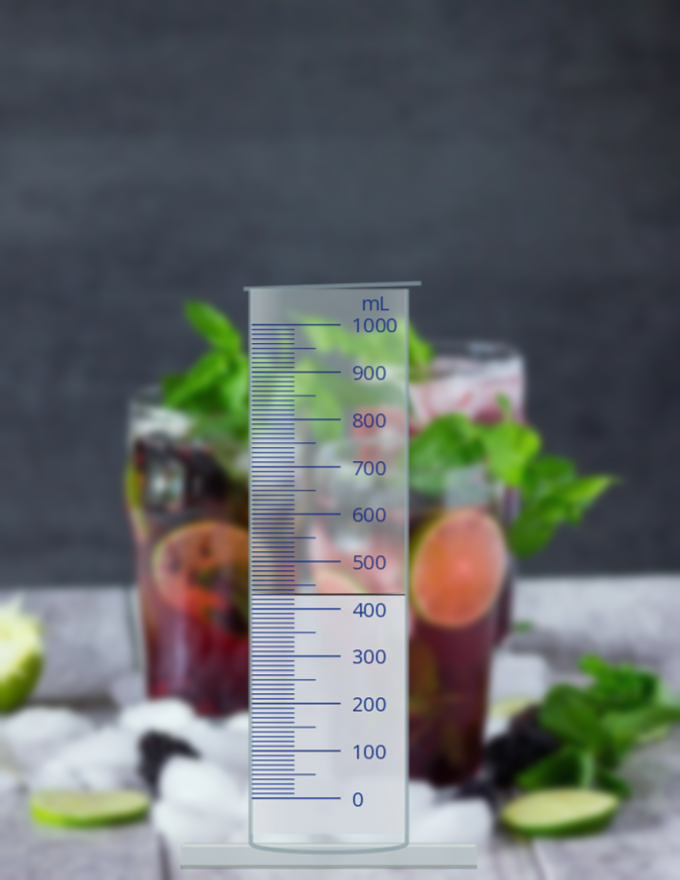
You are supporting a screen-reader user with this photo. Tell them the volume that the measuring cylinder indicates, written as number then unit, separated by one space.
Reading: 430 mL
